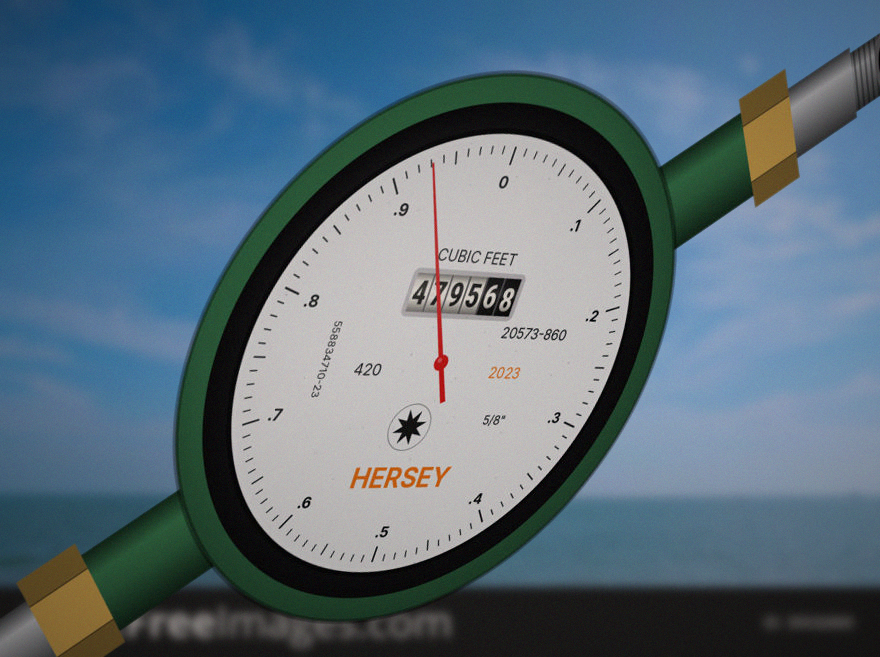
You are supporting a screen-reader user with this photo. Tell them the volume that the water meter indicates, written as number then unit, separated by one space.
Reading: 479567.93 ft³
